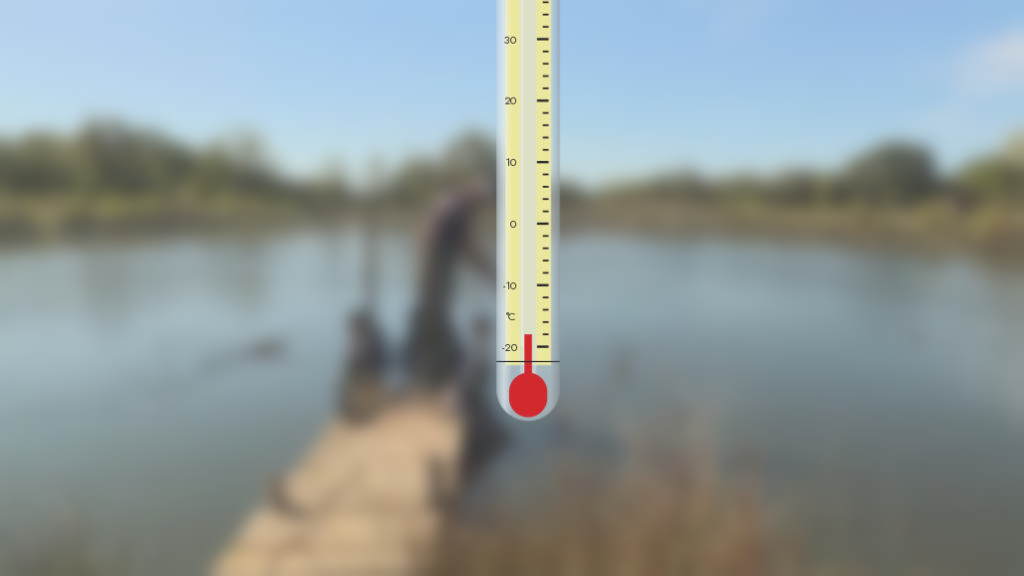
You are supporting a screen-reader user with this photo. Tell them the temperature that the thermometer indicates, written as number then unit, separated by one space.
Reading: -18 °C
